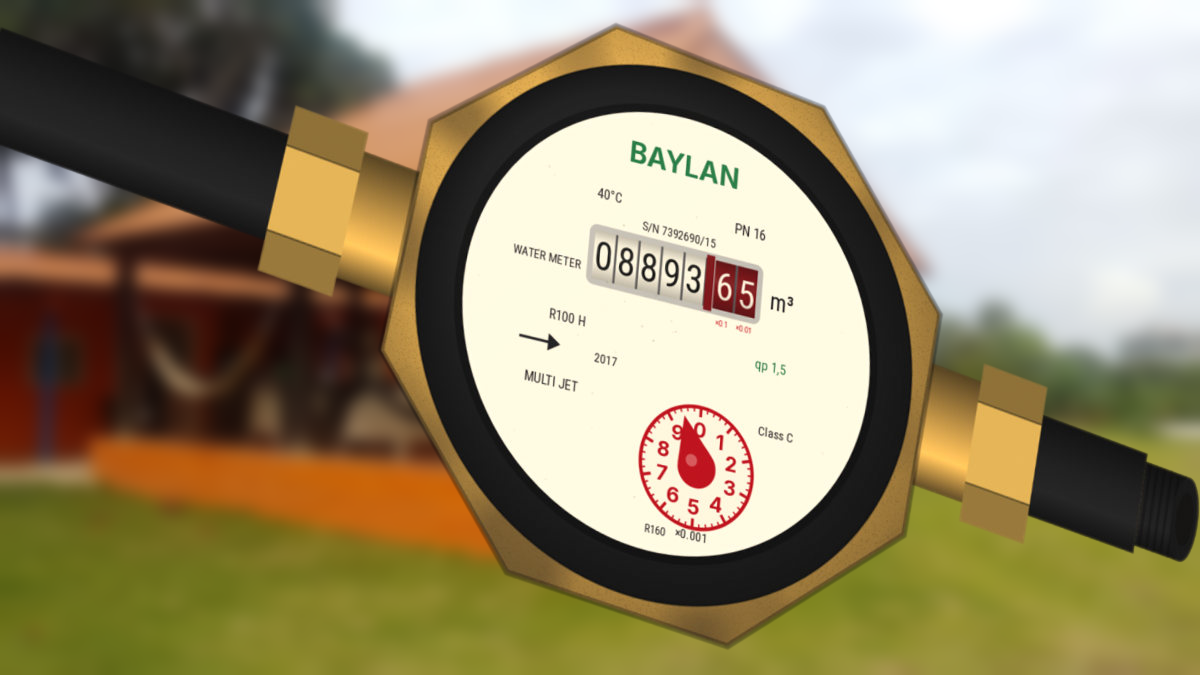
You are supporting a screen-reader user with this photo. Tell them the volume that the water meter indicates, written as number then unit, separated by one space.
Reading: 8893.649 m³
